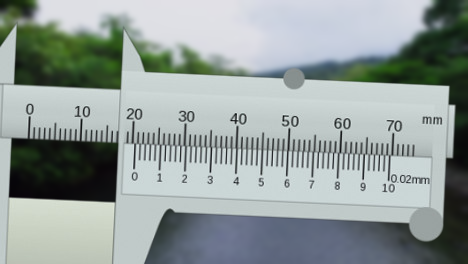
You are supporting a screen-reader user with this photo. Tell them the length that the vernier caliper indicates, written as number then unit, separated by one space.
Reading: 20.5 mm
